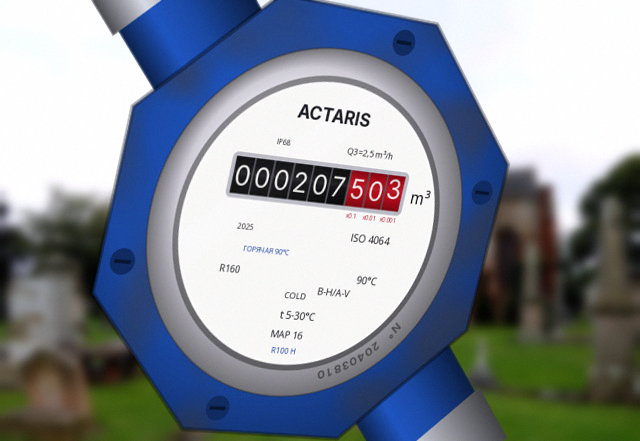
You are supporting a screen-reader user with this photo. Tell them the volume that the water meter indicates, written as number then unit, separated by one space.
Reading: 207.503 m³
